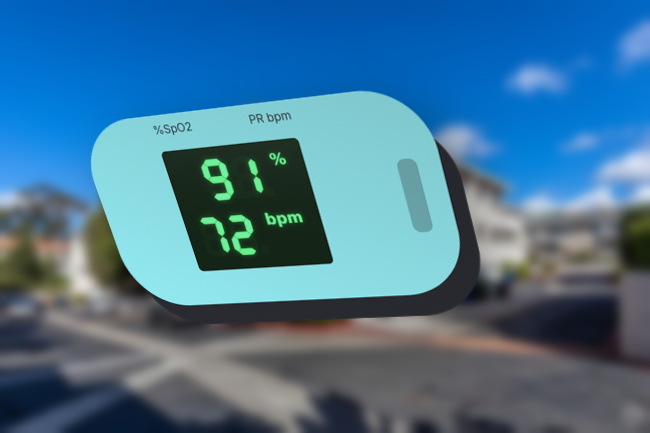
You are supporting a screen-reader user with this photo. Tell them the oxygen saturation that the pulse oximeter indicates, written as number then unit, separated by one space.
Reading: 91 %
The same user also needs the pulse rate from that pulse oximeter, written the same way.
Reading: 72 bpm
